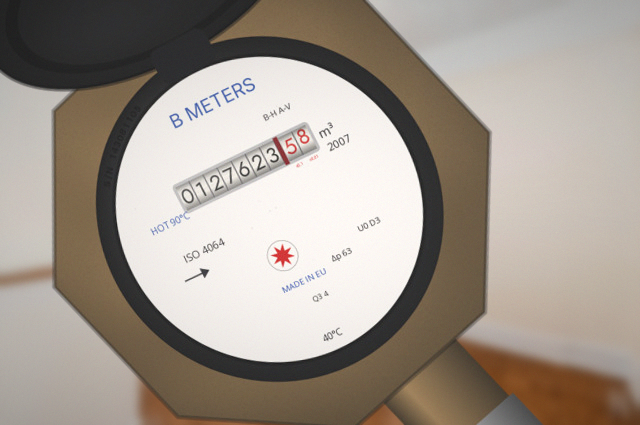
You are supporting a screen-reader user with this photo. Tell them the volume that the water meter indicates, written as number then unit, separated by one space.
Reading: 127623.58 m³
